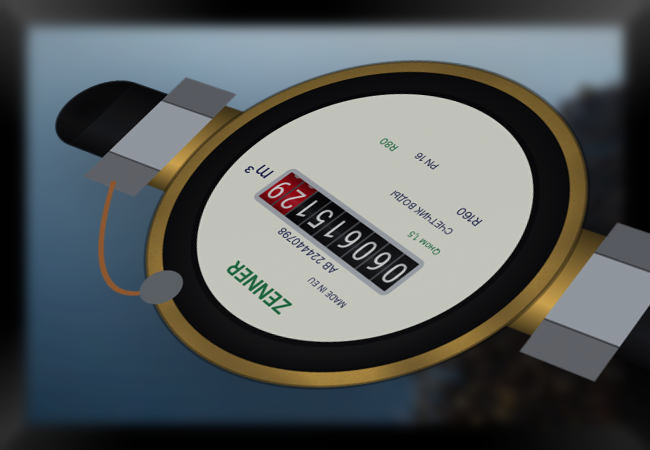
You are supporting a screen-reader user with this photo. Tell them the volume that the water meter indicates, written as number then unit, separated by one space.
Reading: 606151.29 m³
